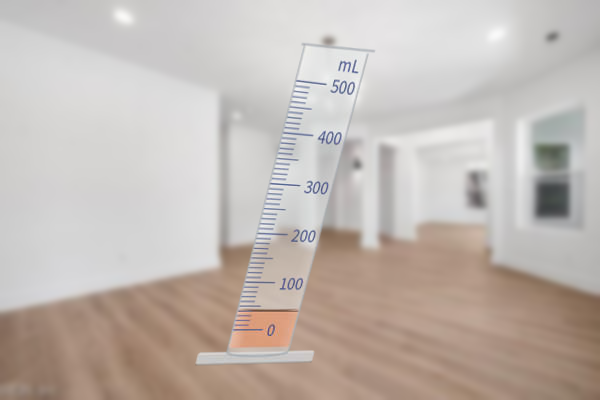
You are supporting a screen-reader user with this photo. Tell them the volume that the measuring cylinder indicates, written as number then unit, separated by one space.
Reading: 40 mL
